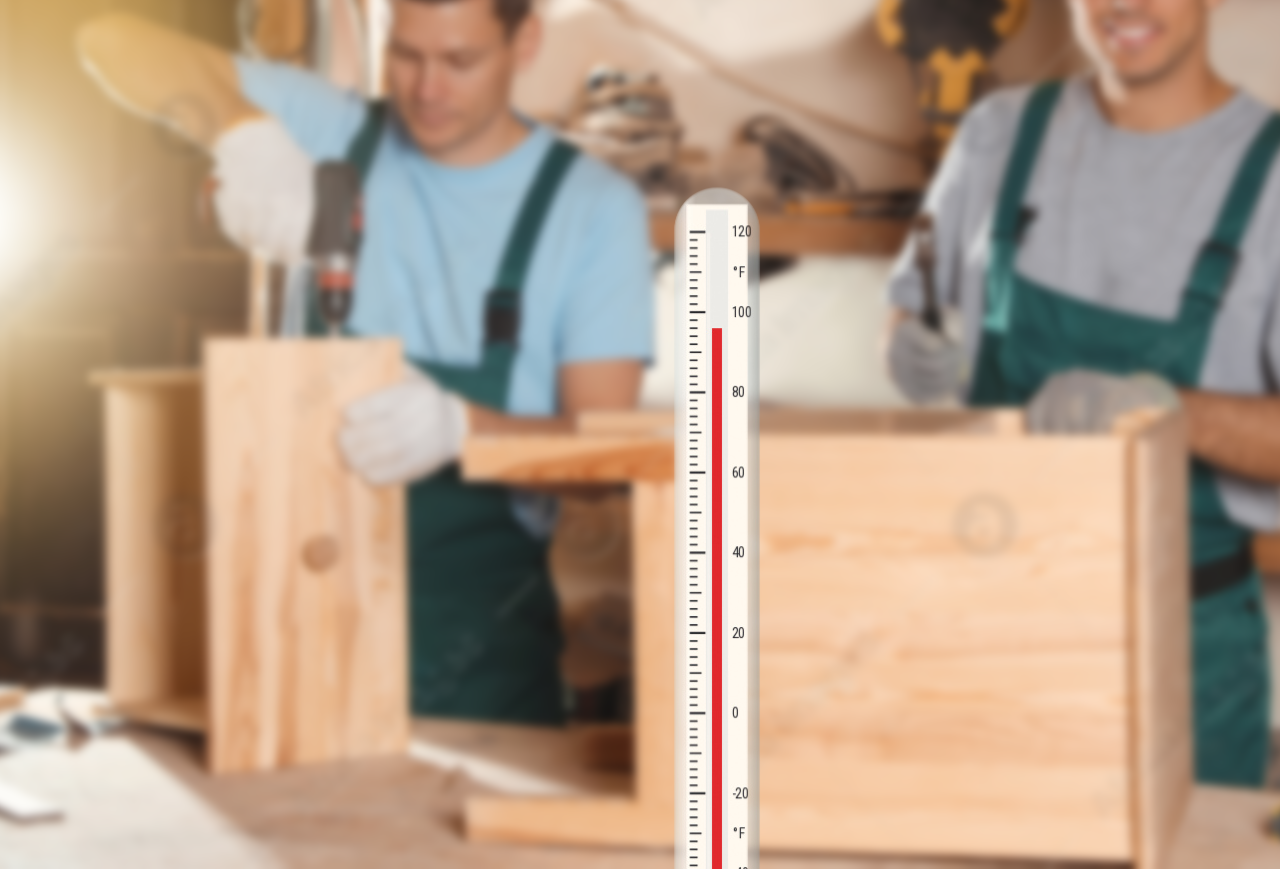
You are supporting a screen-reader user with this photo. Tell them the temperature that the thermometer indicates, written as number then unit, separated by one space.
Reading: 96 °F
